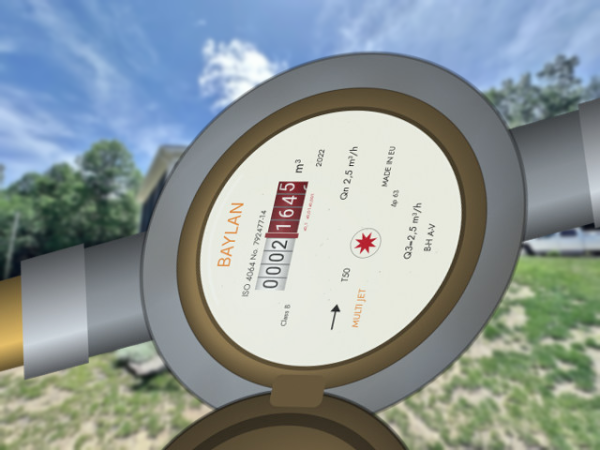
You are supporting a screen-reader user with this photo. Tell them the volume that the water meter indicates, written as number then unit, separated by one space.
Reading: 2.1645 m³
